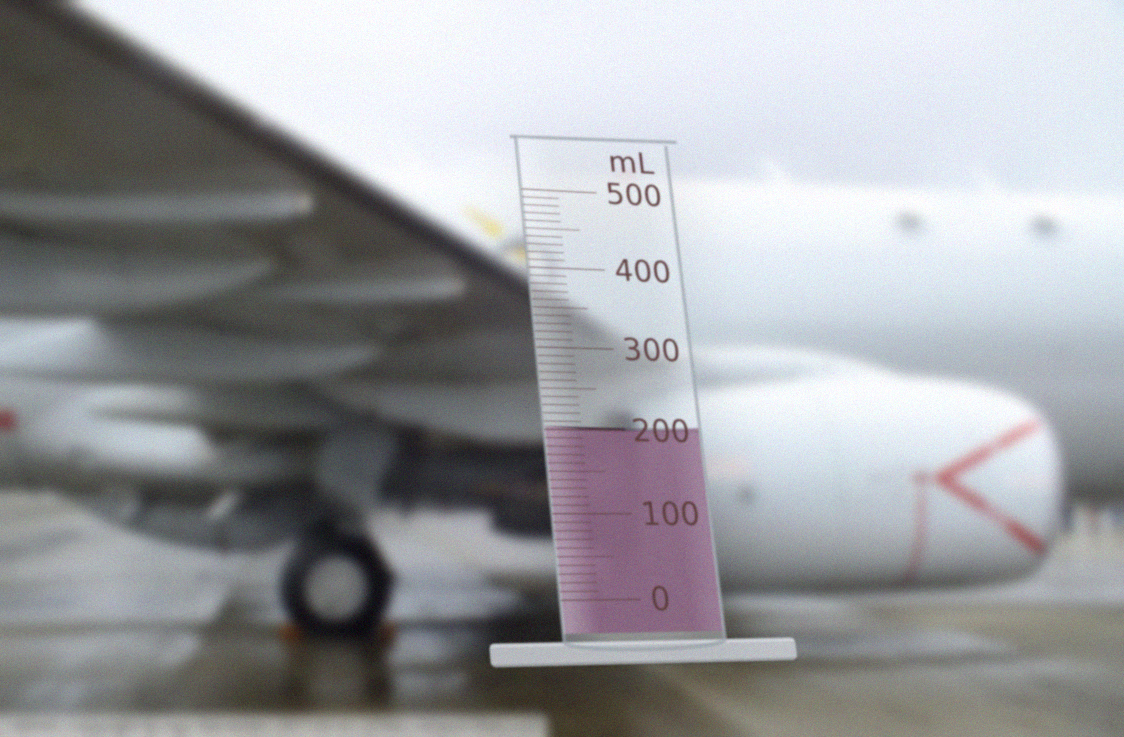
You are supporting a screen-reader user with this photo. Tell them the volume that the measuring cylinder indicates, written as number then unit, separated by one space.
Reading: 200 mL
